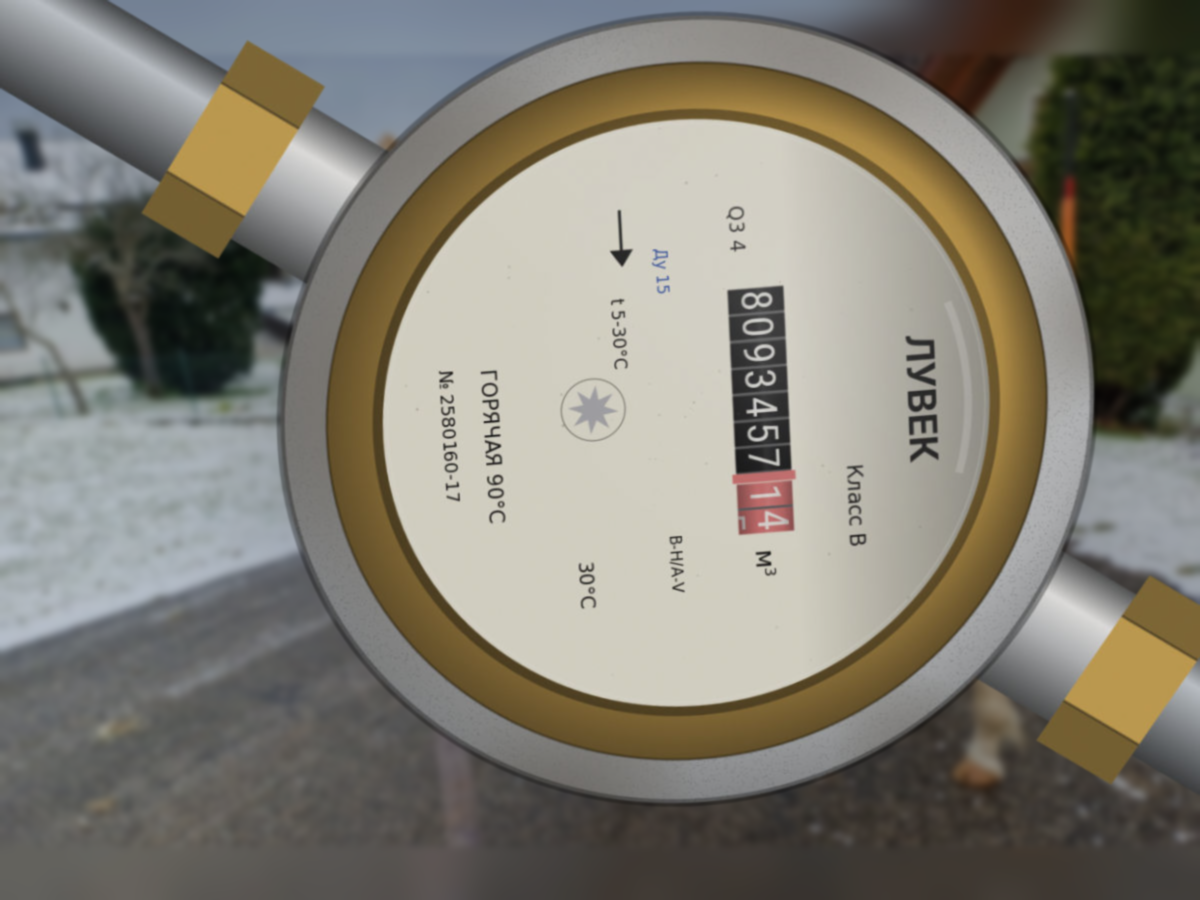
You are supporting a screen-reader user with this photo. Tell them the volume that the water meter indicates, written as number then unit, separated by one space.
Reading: 8093457.14 m³
